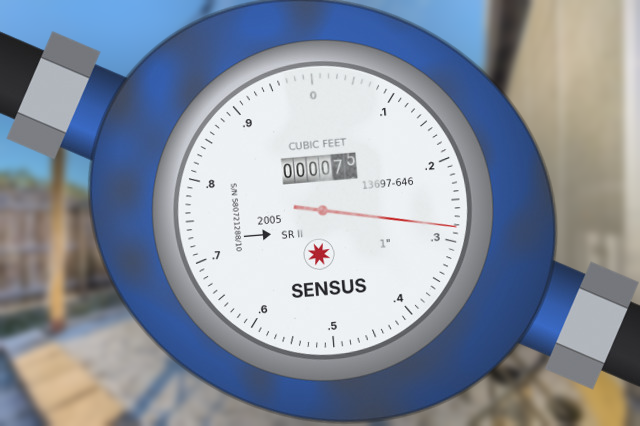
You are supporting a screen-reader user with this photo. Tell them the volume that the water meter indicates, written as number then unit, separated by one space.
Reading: 75.28 ft³
